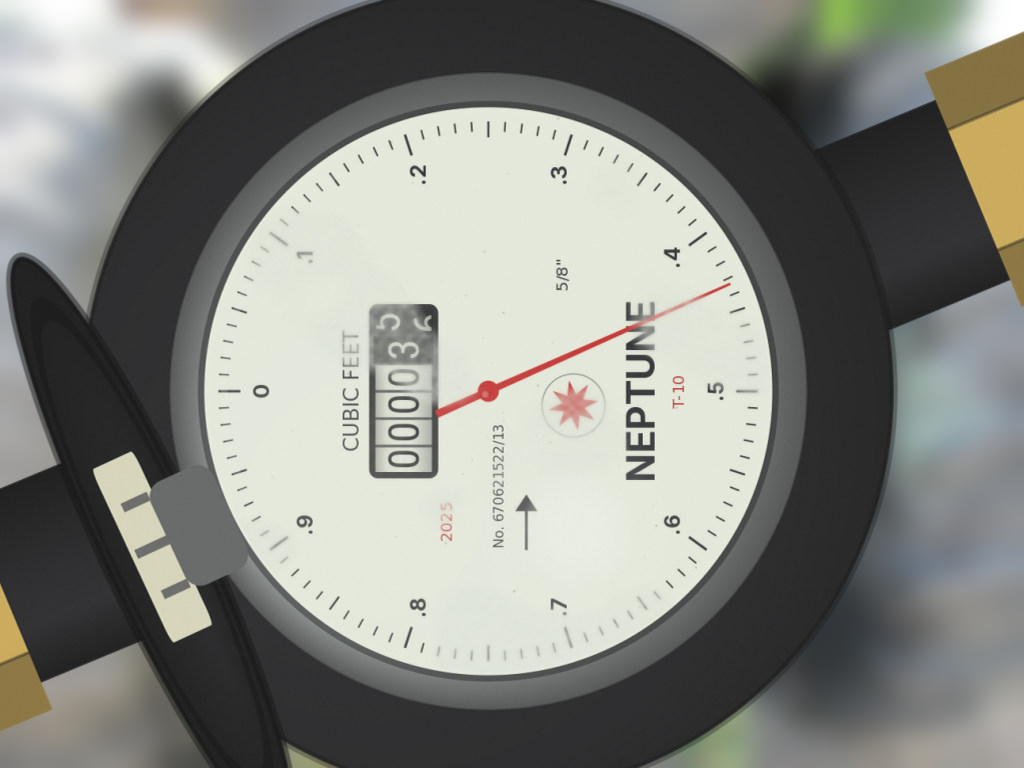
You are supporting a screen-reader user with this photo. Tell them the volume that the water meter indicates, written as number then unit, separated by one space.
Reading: 35.43 ft³
